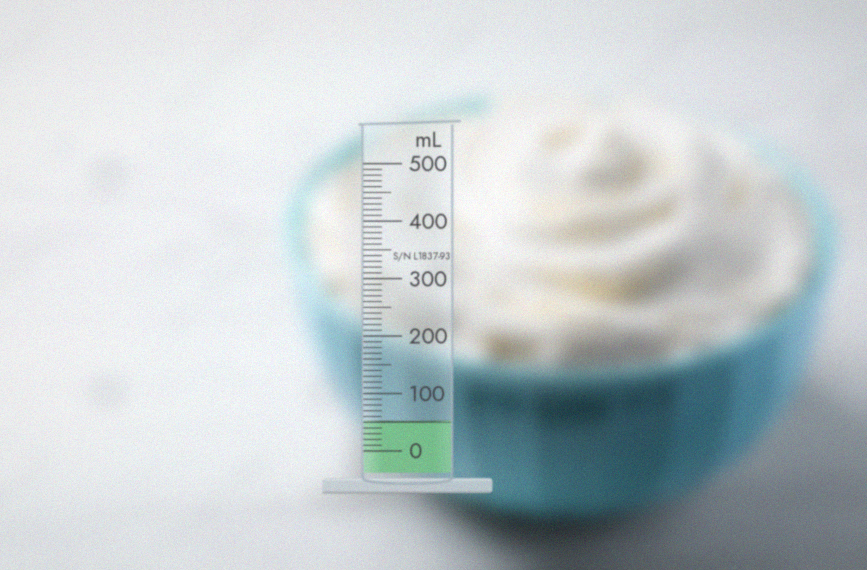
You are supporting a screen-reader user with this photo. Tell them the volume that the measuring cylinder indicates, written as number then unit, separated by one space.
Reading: 50 mL
